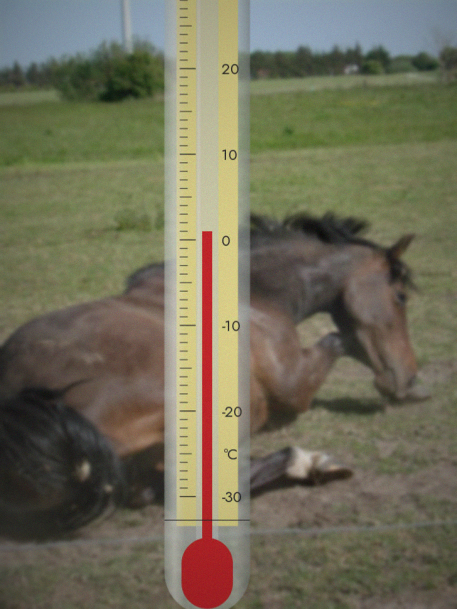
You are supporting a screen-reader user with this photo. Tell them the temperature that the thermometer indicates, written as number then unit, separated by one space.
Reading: 1 °C
